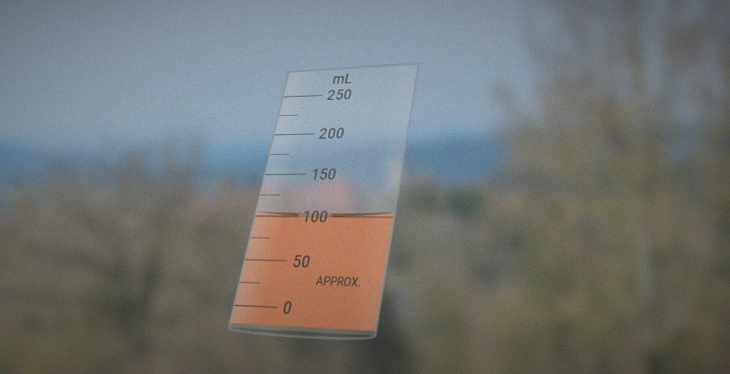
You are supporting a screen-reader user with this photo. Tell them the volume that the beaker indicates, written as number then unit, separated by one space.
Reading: 100 mL
